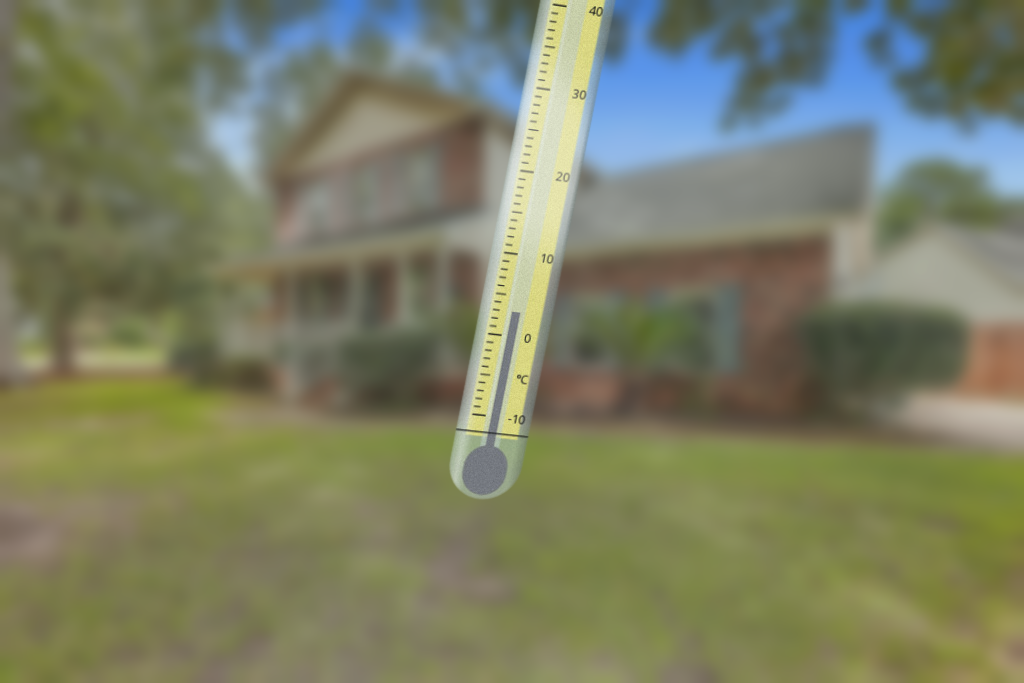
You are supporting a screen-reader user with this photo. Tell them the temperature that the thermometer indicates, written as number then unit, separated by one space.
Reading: 3 °C
